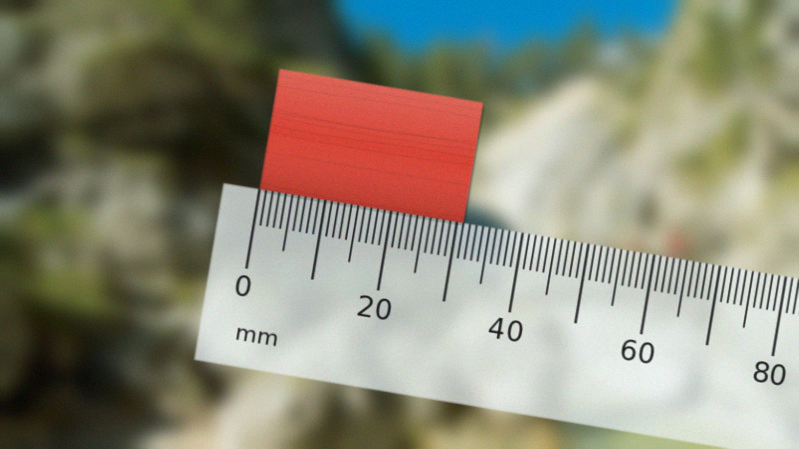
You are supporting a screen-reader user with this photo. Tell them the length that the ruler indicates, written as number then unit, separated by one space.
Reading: 31 mm
